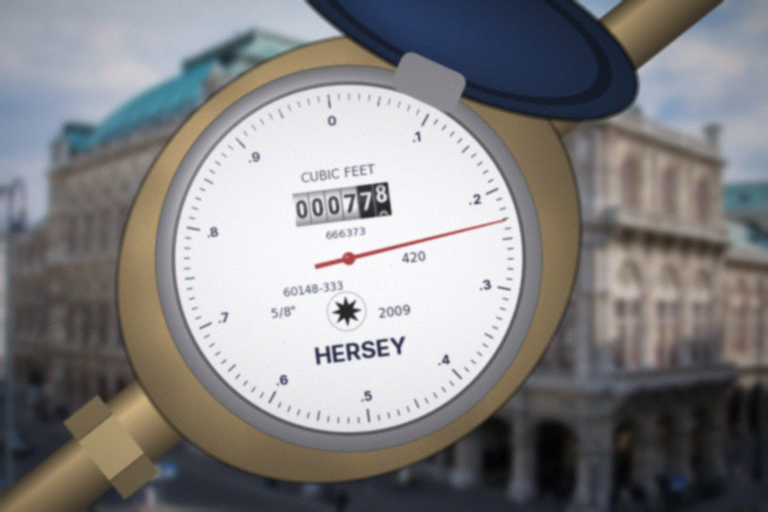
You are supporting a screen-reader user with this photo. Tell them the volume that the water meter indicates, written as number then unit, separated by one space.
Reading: 778.23 ft³
